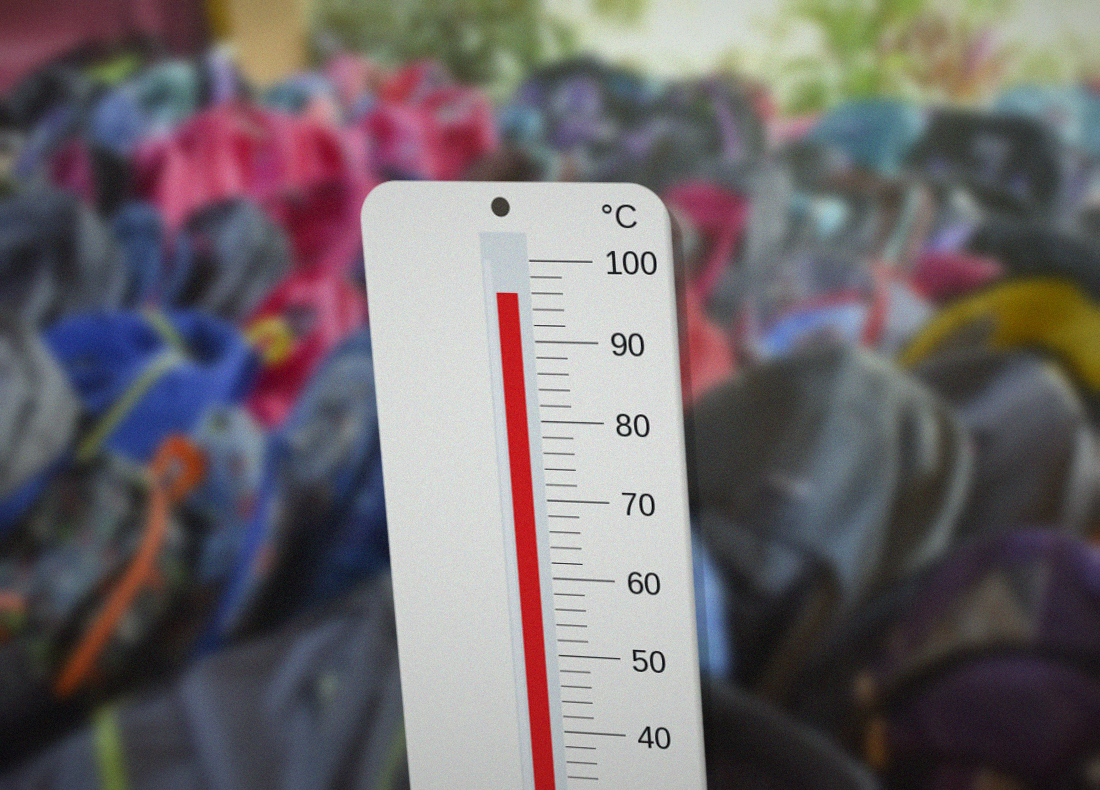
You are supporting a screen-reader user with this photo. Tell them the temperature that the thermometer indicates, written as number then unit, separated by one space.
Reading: 96 °C
